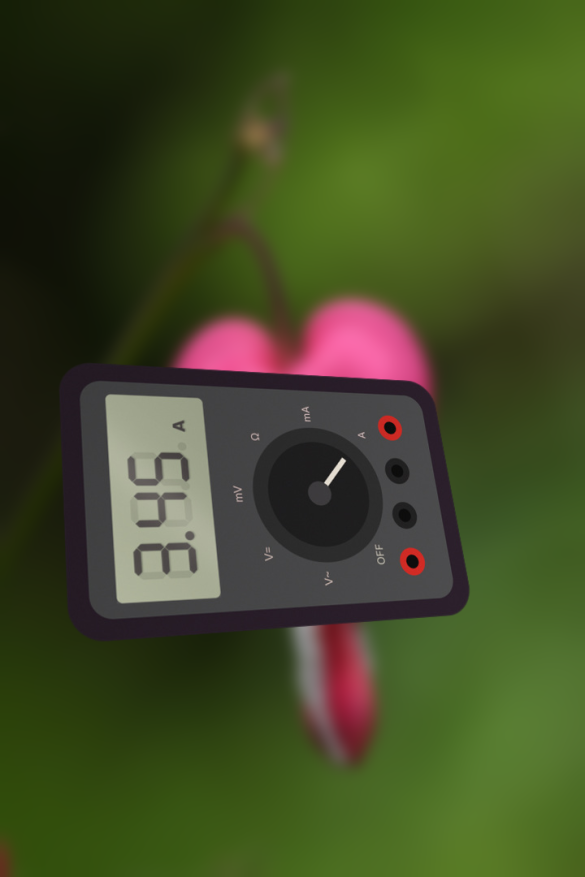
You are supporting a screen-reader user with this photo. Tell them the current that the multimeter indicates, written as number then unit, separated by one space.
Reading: 3.45 A
